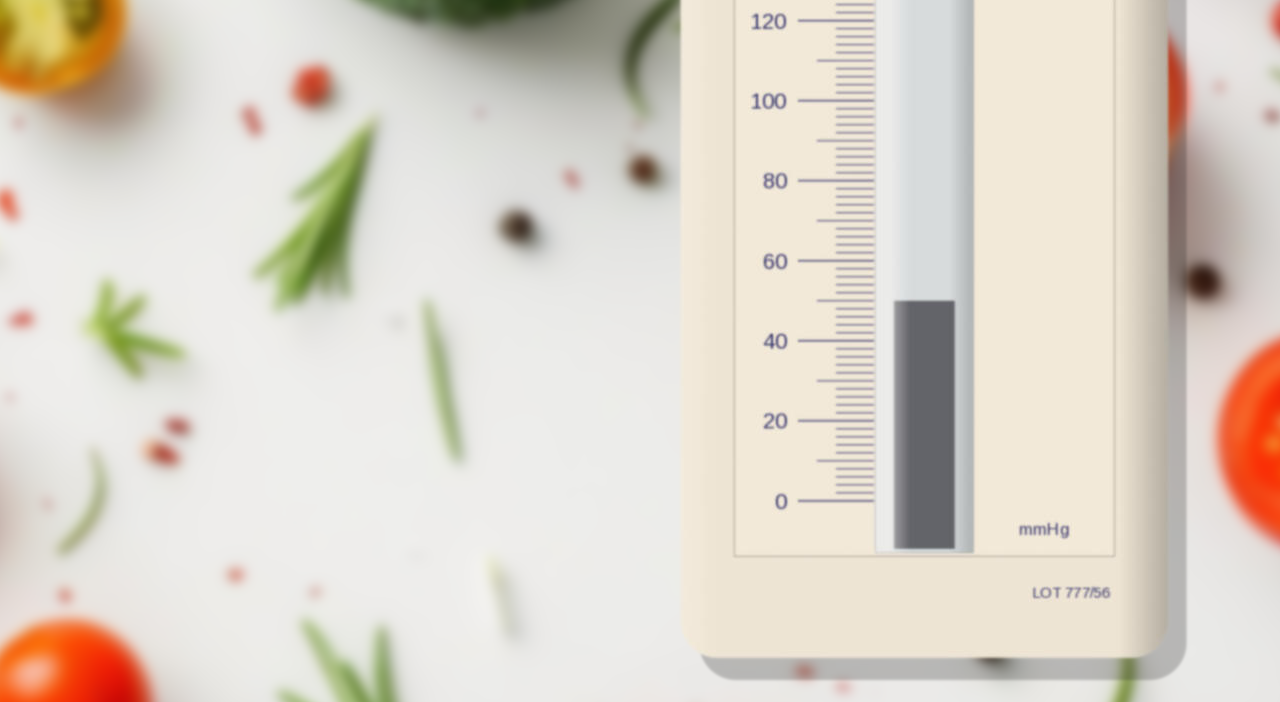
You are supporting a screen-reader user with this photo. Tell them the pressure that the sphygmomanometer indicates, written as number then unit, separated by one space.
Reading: 50 mmHg
